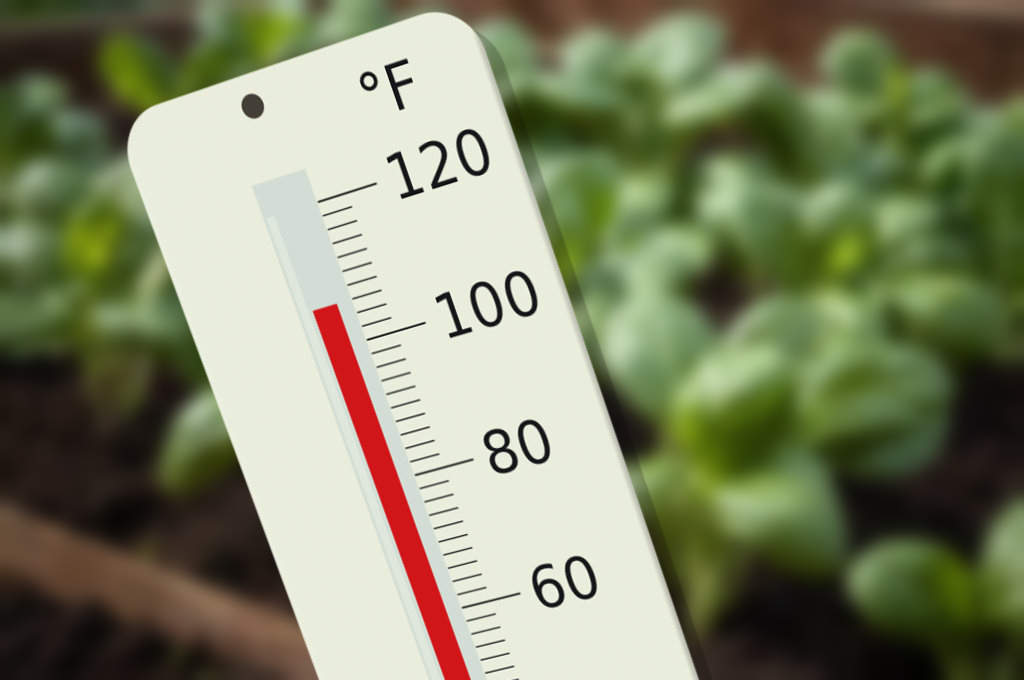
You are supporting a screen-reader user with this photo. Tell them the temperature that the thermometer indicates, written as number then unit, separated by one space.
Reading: 106 °F
